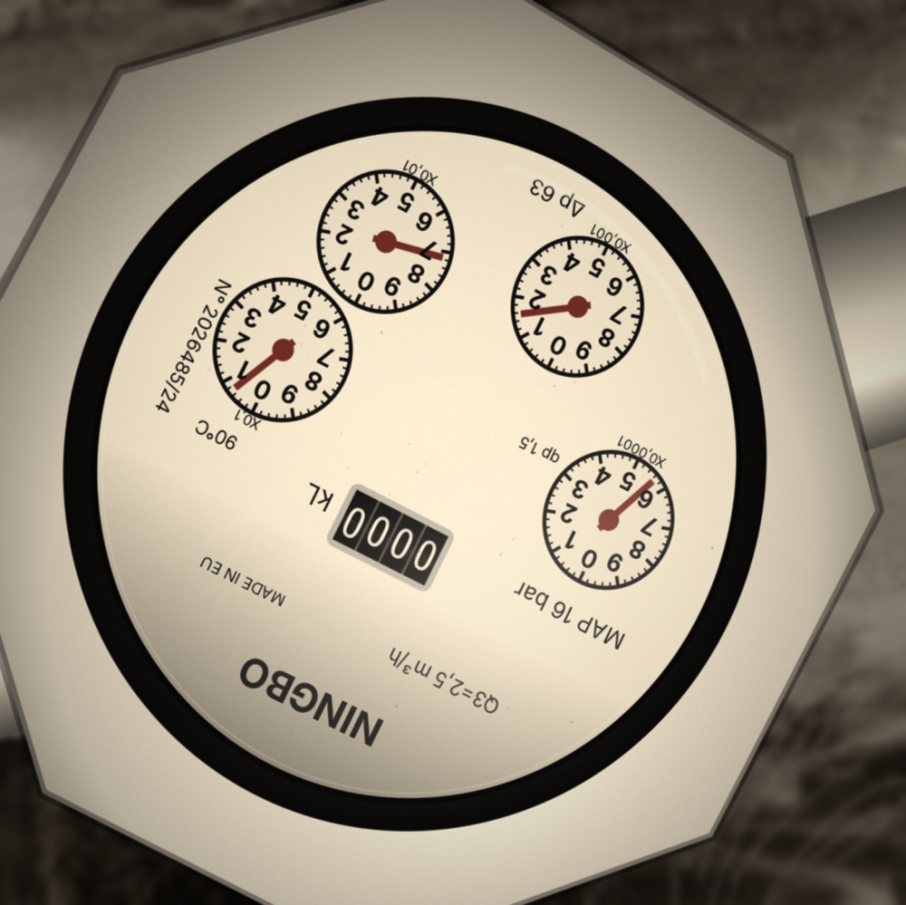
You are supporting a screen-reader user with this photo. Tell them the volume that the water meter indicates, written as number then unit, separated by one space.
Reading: 0.0715 kL
